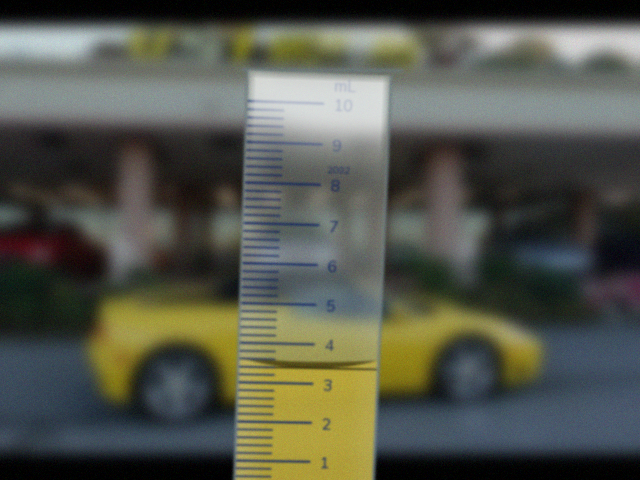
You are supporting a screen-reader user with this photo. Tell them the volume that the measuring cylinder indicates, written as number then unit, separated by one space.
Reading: 3.4 mL
